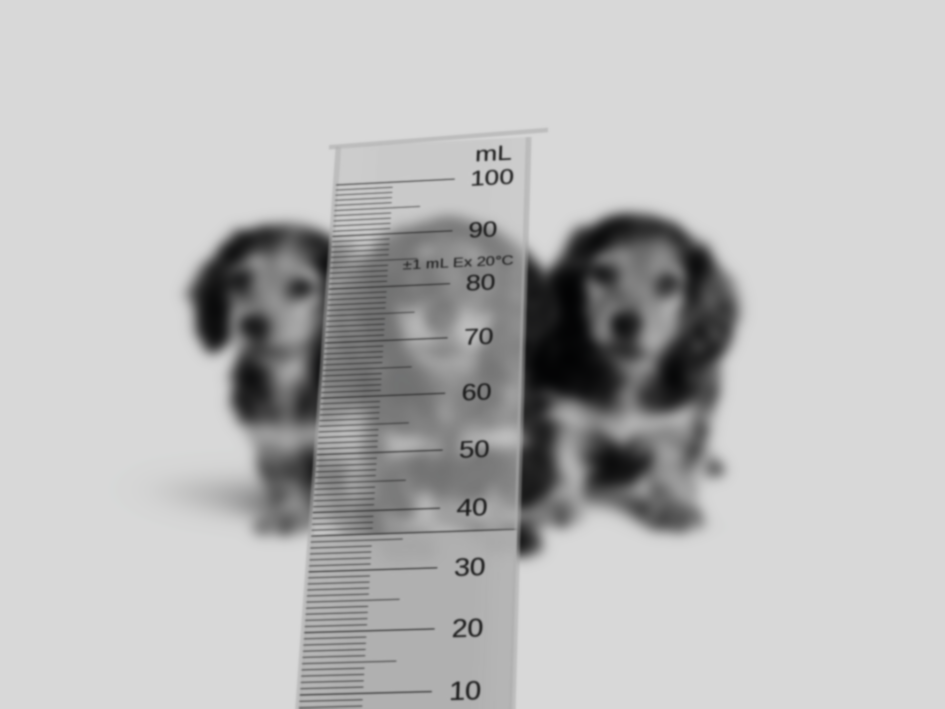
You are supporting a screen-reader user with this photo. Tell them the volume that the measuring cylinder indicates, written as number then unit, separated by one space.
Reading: 36 mL
